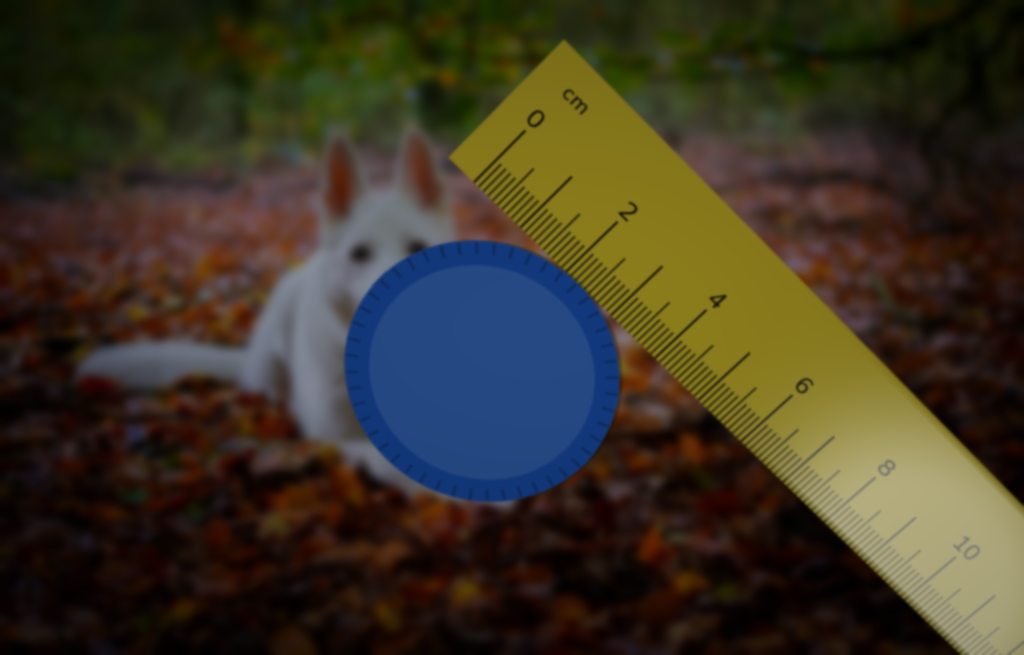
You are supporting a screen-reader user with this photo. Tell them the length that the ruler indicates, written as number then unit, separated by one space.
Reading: 4.5 cm
